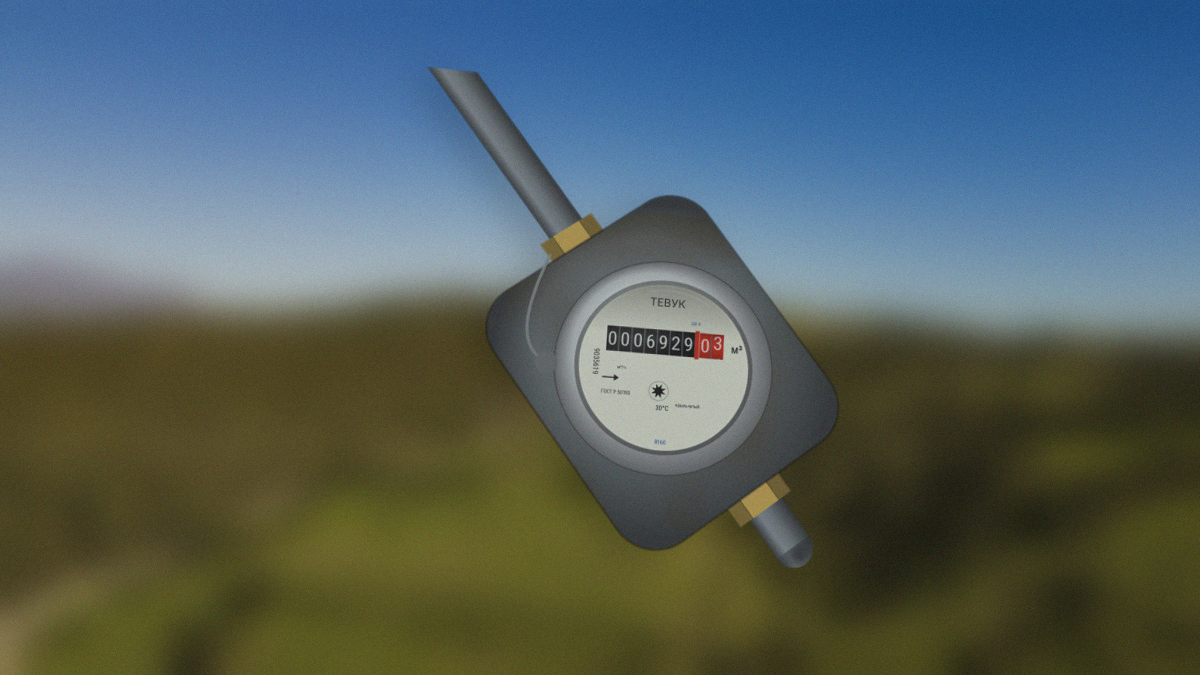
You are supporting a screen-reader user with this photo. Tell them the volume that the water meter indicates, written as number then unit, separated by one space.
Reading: 6929.03 m³
